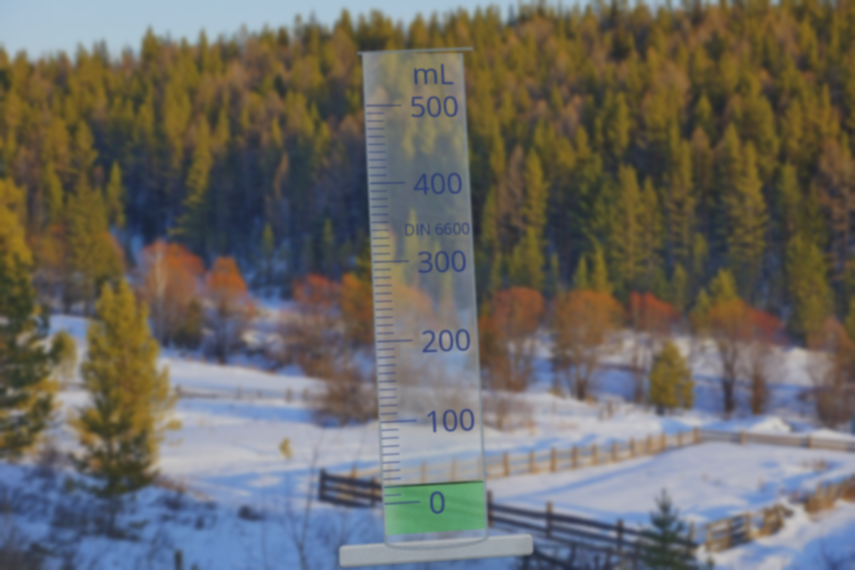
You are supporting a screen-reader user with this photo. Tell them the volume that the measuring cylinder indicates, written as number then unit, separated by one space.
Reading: 20 mL
